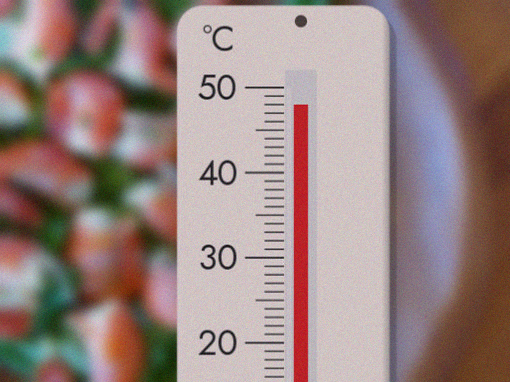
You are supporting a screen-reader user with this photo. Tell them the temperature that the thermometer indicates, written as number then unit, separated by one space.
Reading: 48 °C
